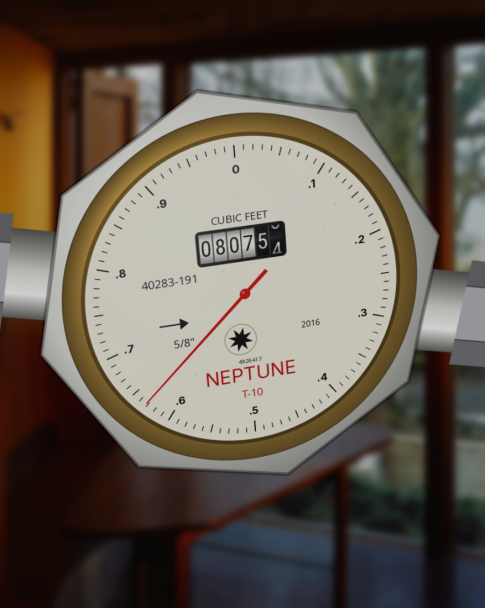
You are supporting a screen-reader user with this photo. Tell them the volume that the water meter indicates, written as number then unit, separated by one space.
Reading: 80753.63 ft³
